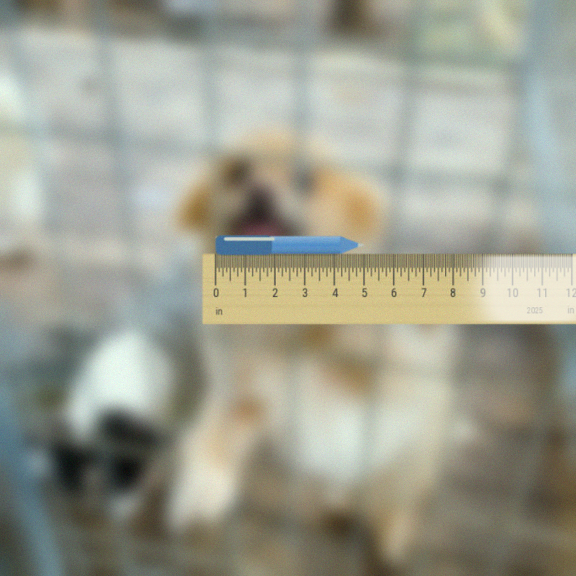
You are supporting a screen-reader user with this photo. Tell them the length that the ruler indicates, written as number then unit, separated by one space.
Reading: 5 in
